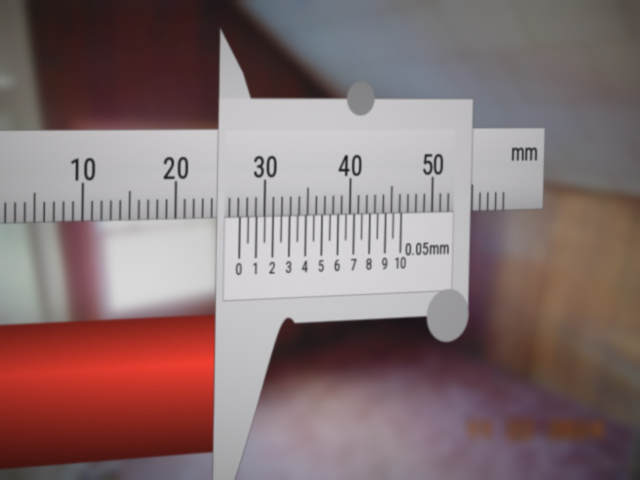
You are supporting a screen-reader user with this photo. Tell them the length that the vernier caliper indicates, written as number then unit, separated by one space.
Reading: 27.2 mm
